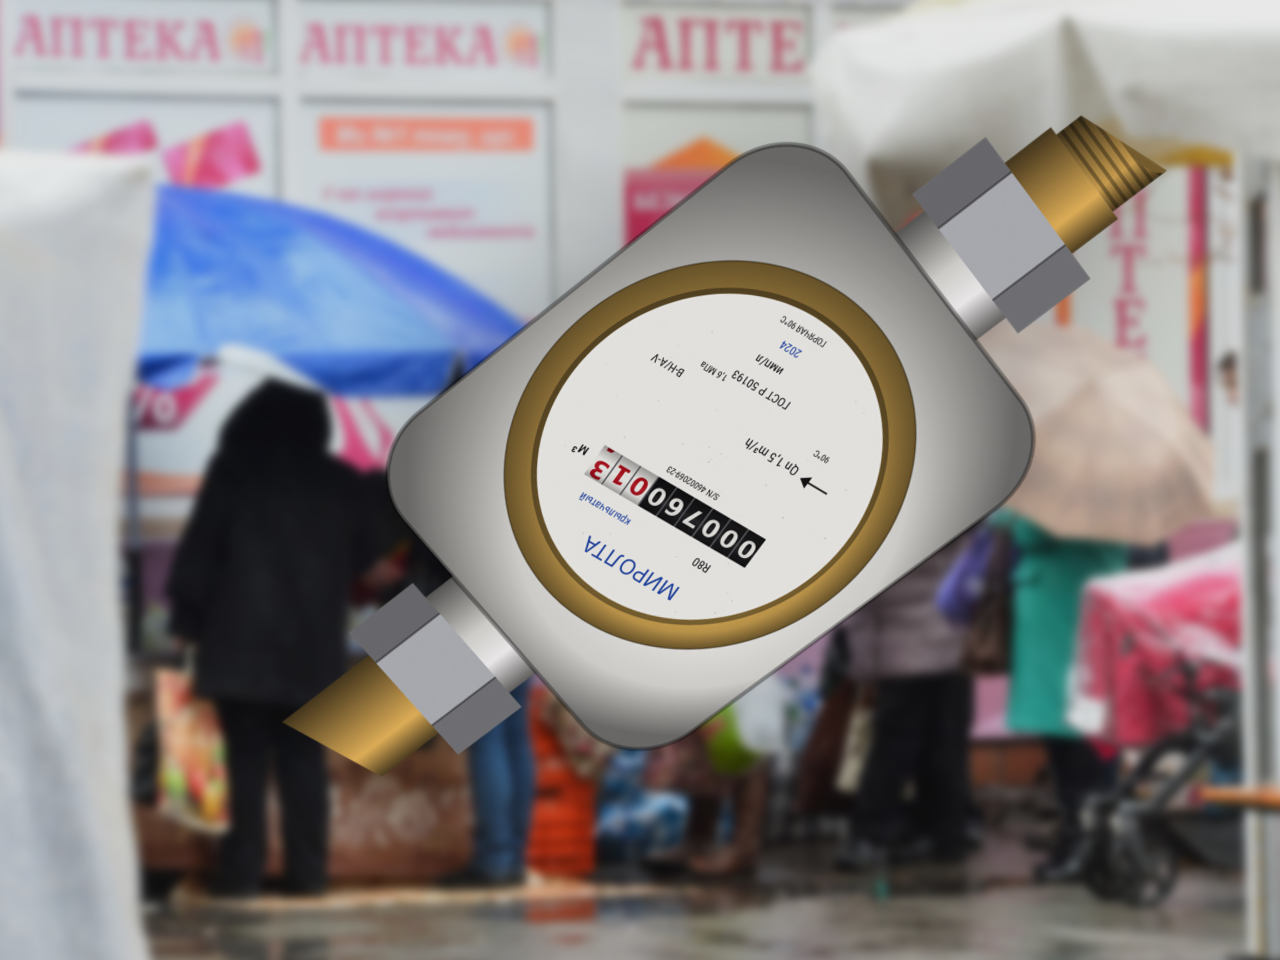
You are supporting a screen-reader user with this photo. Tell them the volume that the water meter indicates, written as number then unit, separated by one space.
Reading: 760.013 m³
